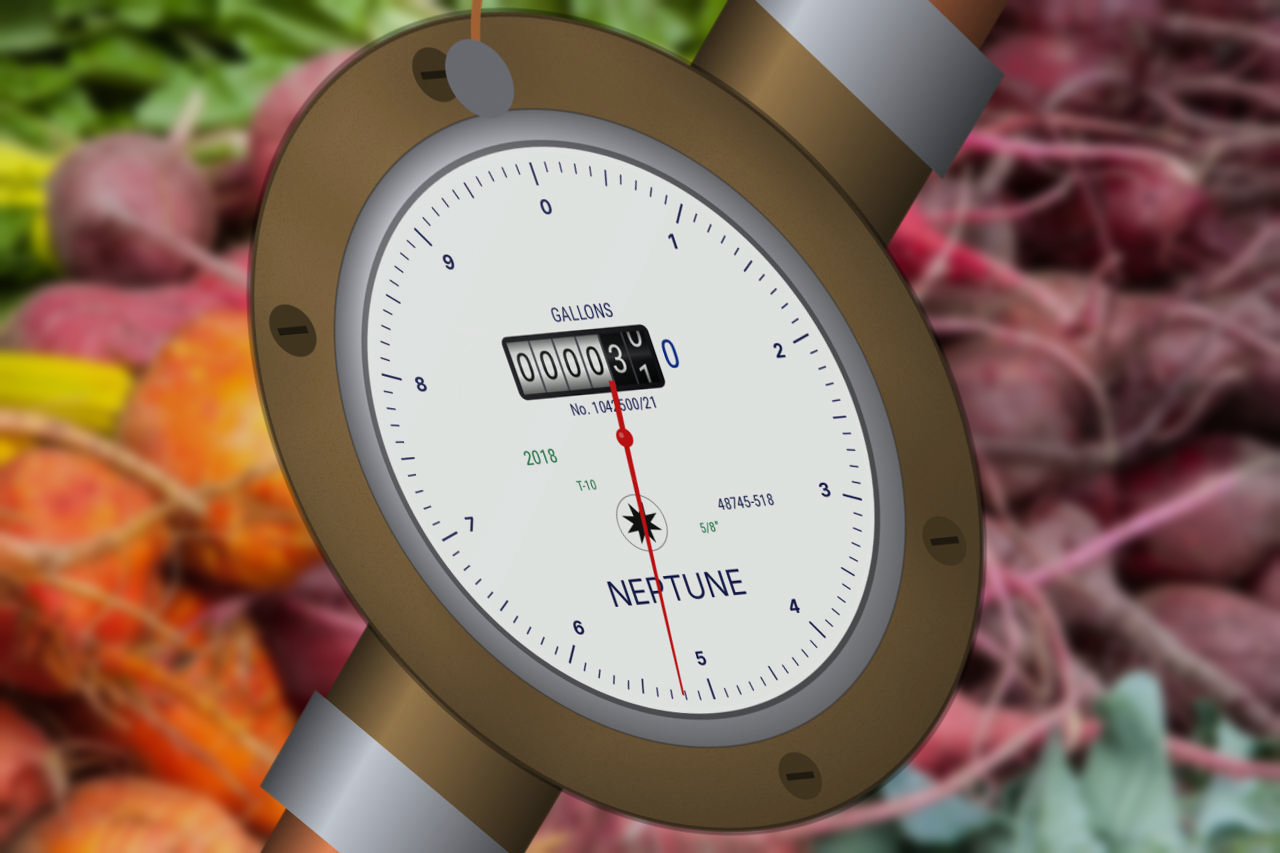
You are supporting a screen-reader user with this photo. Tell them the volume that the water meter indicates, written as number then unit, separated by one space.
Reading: 305.2 gal
